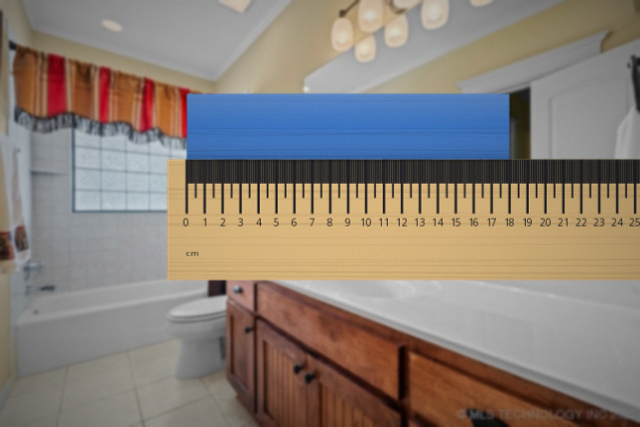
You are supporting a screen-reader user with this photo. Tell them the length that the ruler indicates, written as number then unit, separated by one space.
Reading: 18 cm
